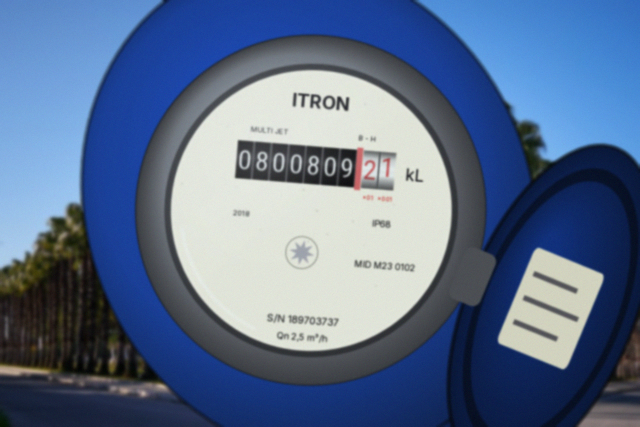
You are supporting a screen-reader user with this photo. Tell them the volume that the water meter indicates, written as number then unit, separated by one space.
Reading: 800809.21 kL
